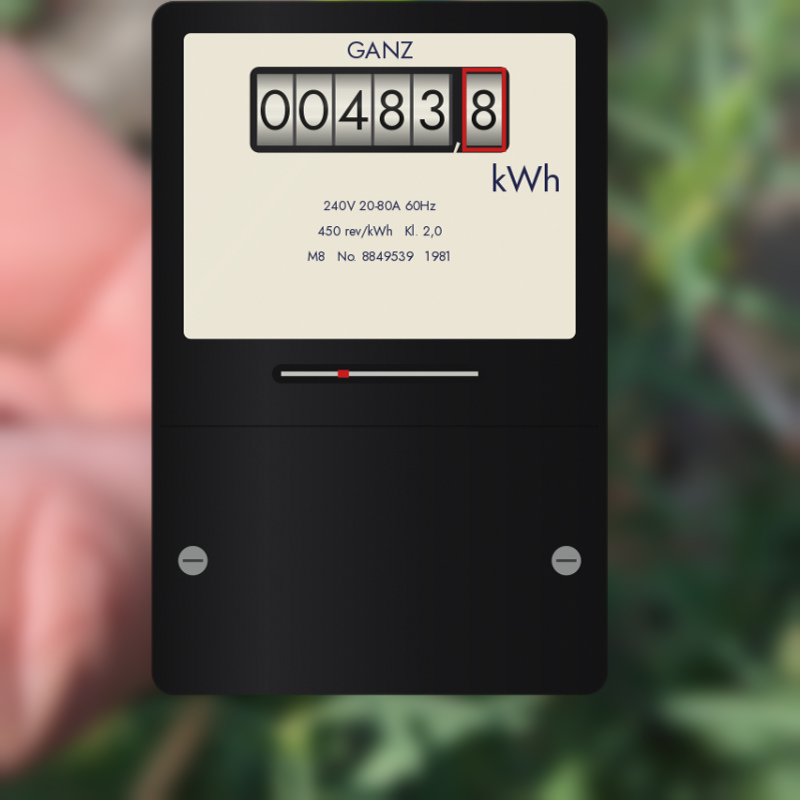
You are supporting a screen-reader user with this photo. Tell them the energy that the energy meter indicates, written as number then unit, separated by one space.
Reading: 483.8 kWh
